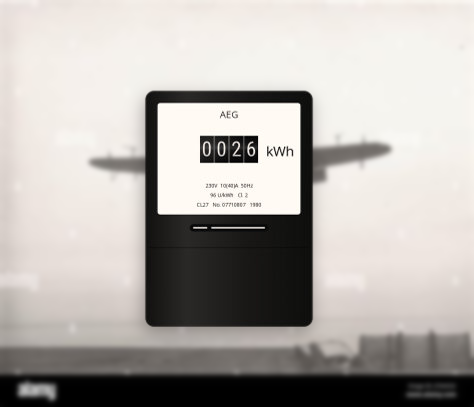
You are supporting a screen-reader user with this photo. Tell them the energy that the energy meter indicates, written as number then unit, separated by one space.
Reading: 26 kWh
